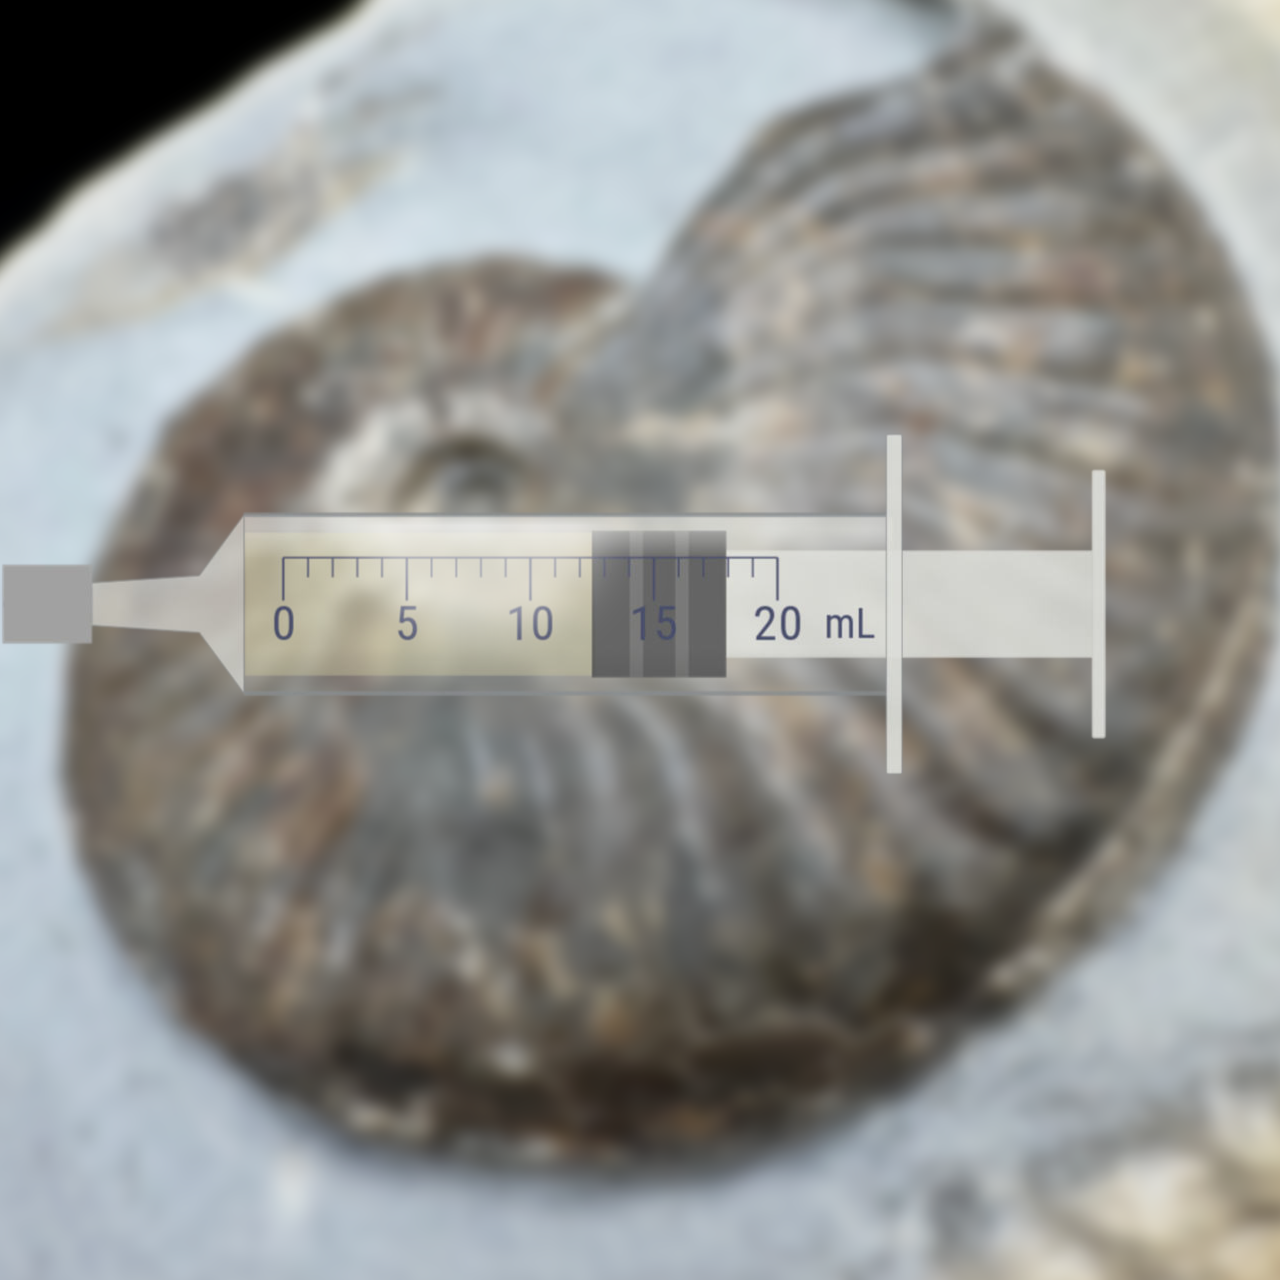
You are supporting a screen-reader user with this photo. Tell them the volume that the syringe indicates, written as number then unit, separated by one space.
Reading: 12.5 mL
